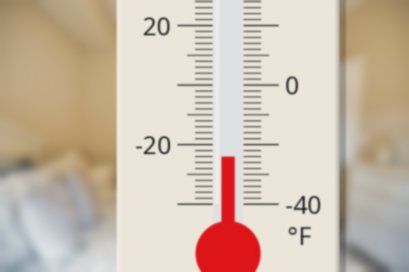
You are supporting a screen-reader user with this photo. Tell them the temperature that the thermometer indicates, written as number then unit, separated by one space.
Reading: -24 °F
